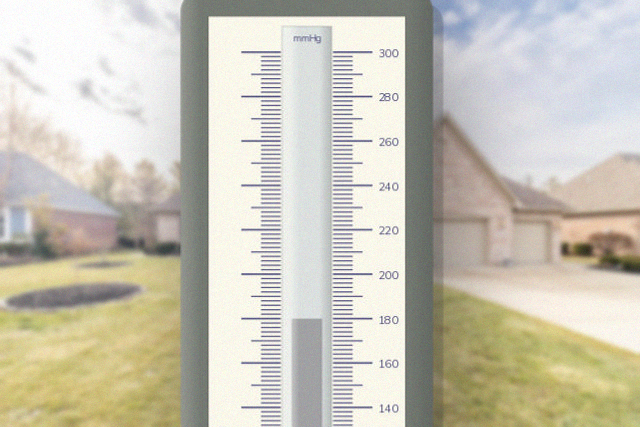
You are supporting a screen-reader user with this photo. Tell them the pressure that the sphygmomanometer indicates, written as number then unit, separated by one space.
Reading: 180 mmHg
